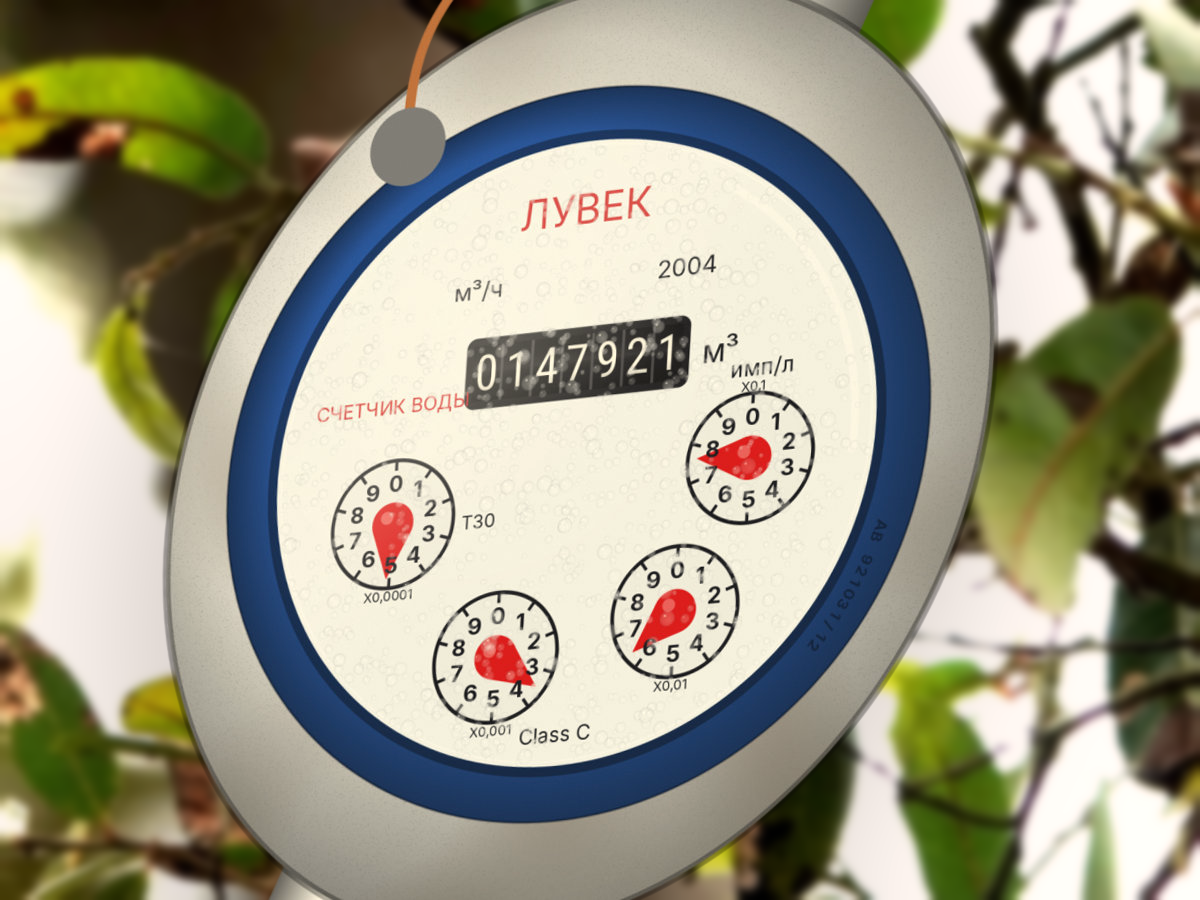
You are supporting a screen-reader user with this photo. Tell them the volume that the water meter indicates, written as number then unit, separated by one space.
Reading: 147921.7635 m³
